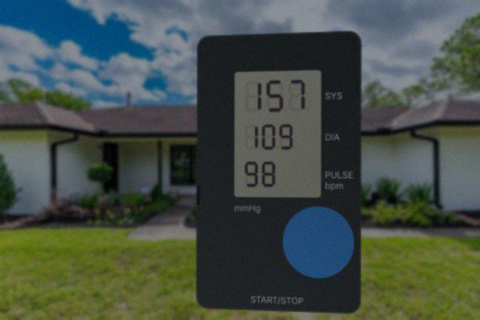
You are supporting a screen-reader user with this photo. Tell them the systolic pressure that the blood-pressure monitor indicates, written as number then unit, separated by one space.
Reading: 157 mmHg
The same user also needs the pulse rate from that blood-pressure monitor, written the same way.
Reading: 98 bpm
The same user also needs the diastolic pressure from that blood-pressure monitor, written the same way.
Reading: 109 mmHg
